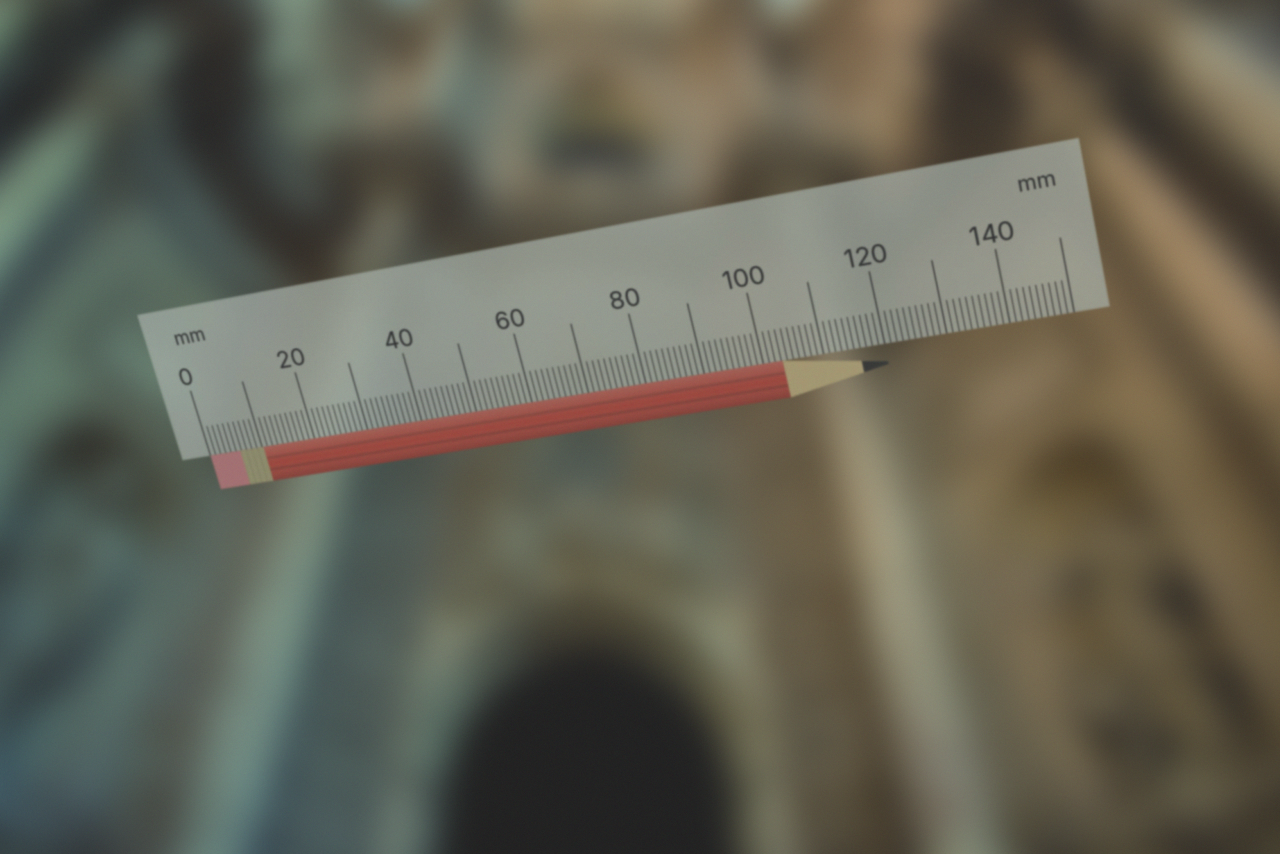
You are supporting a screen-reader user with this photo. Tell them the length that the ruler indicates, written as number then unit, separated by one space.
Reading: 120 mm
